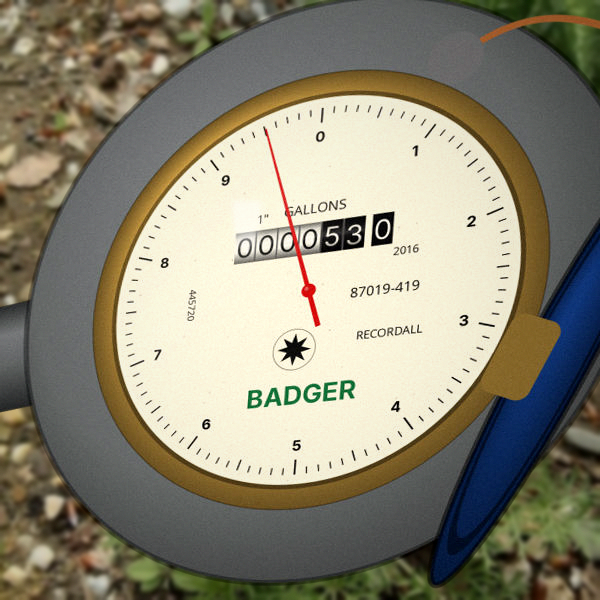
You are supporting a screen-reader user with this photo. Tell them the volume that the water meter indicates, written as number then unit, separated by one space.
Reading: 529.5 gal
